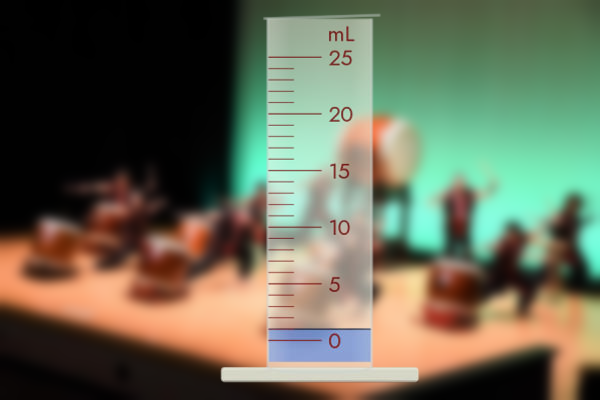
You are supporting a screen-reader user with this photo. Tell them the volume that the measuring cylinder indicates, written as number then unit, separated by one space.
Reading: 1 mL
